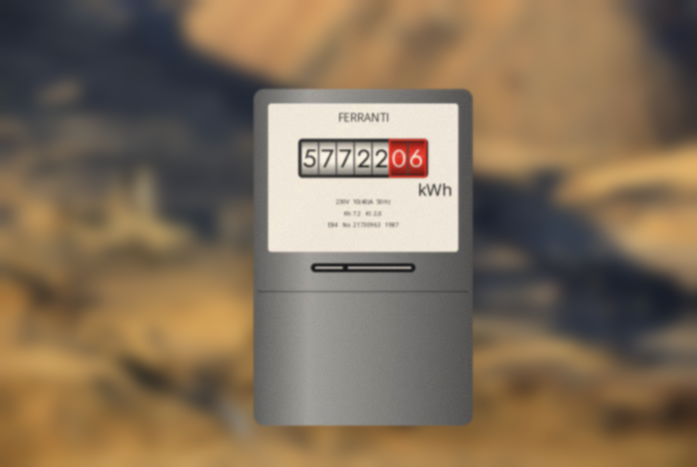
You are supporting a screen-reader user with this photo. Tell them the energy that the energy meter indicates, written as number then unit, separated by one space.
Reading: 57722.06 kWh
